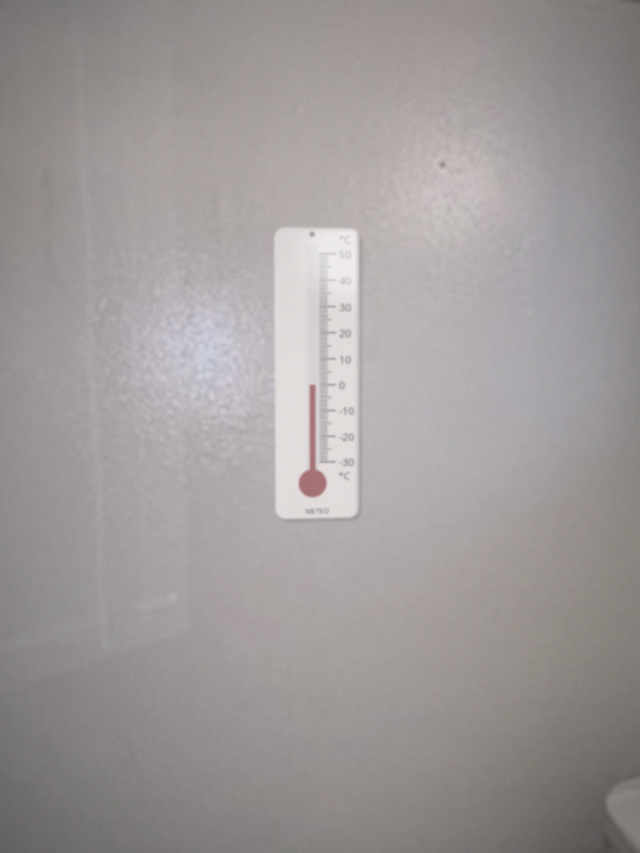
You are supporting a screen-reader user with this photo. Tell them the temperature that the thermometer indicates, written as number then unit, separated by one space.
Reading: 0 °C
